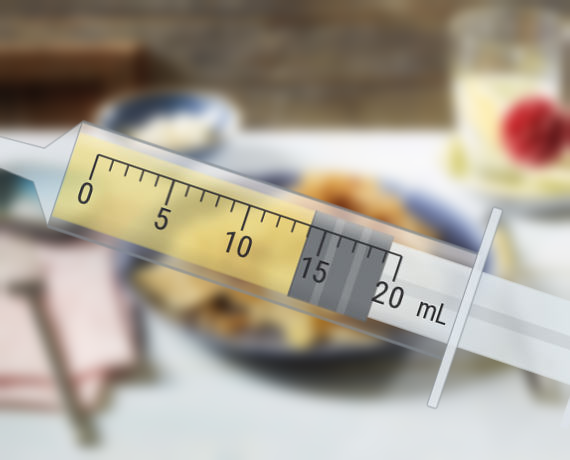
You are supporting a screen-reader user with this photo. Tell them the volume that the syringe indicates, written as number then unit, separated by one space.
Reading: 14 mL
